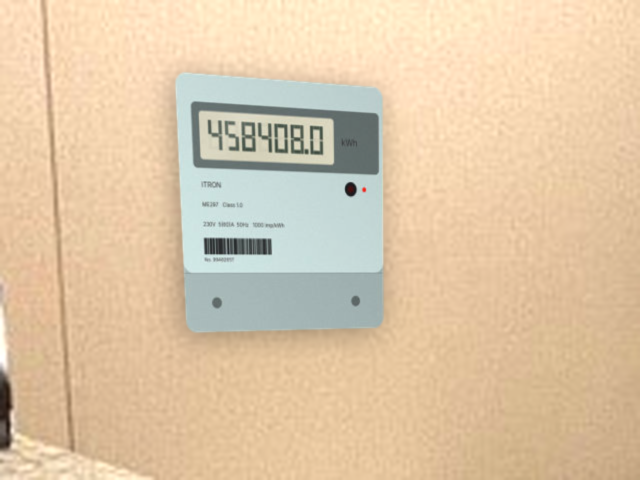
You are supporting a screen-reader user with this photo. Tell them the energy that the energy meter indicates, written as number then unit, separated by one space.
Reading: 458408.0 kWh
